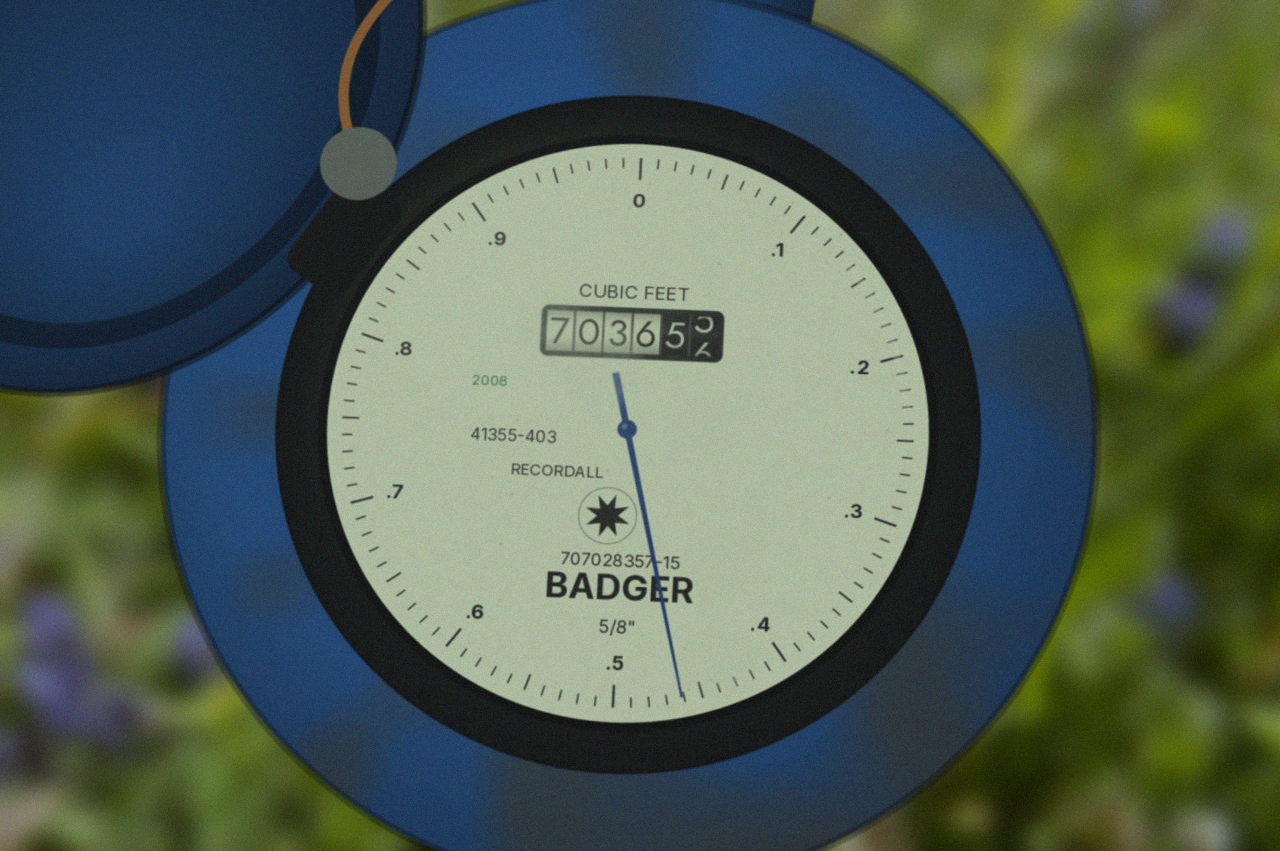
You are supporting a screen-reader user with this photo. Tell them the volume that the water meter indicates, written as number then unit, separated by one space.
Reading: 703655.46 ft³
